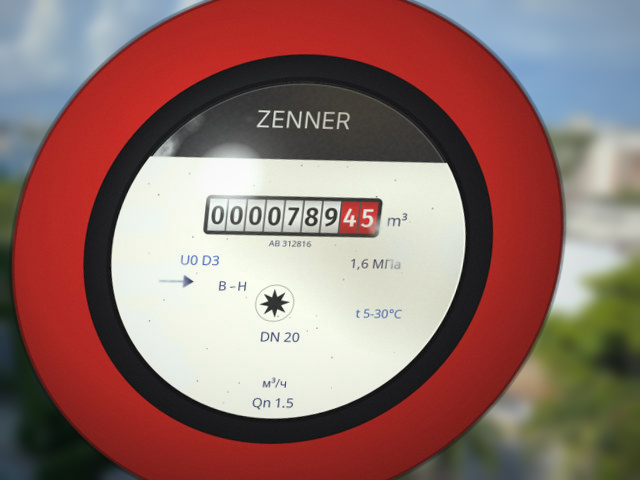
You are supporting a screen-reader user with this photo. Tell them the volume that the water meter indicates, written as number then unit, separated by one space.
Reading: 789.45 m³
